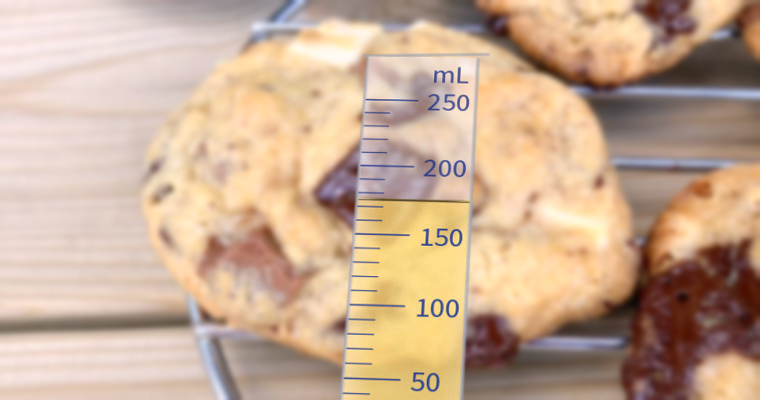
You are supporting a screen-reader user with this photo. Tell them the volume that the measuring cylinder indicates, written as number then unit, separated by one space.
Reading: 175 mL
